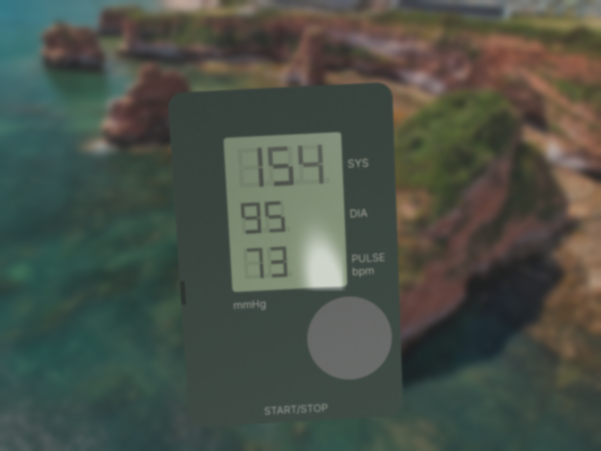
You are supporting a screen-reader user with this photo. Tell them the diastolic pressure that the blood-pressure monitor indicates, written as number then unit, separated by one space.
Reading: 95 mmHg
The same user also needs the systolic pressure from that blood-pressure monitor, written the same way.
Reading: 154 mmHg
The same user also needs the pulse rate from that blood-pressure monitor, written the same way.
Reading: 73 bpm
